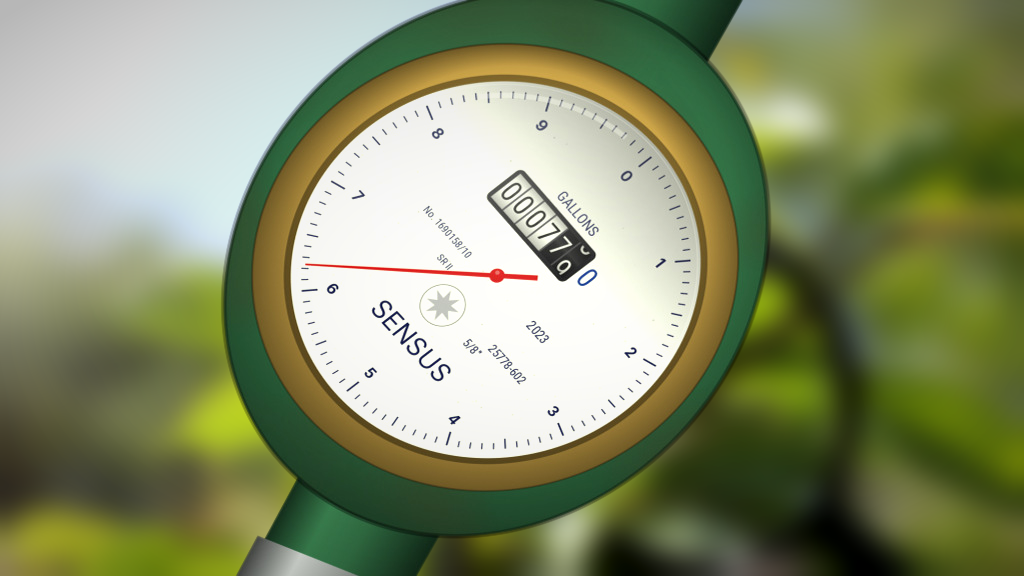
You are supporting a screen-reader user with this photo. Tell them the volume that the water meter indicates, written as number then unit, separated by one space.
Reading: 7786.2 gal
